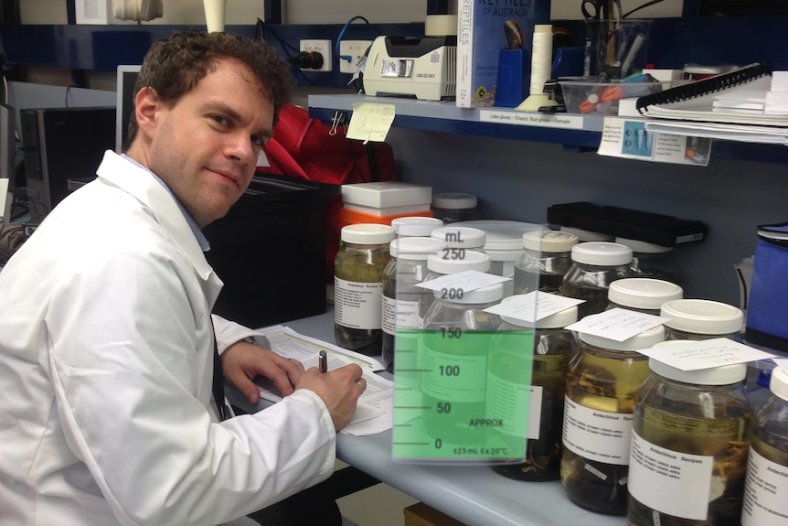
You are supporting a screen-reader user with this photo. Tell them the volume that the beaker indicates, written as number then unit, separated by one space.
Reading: 150 mL
